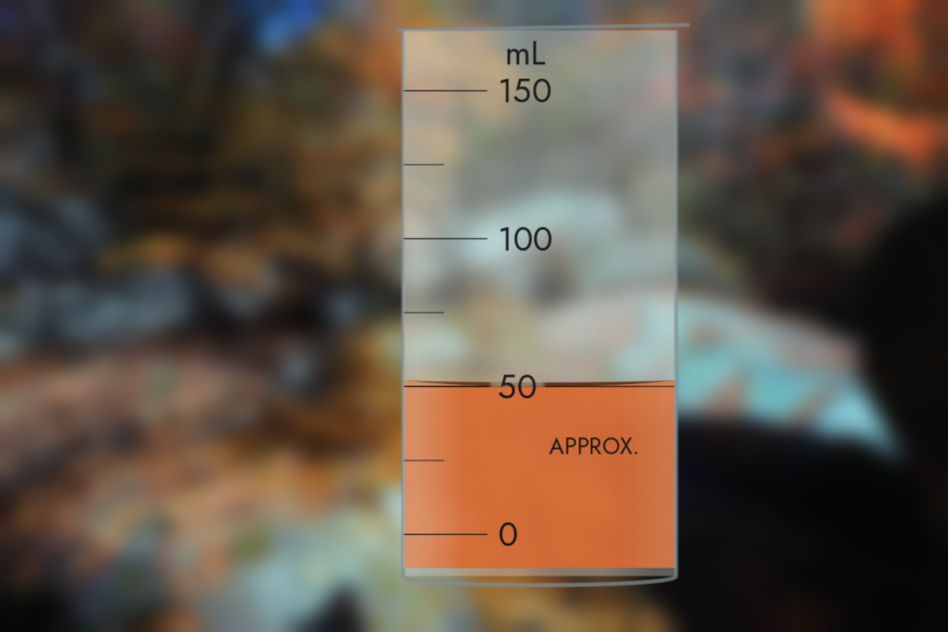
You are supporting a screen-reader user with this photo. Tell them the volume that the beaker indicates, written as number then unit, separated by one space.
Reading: 50 mL
